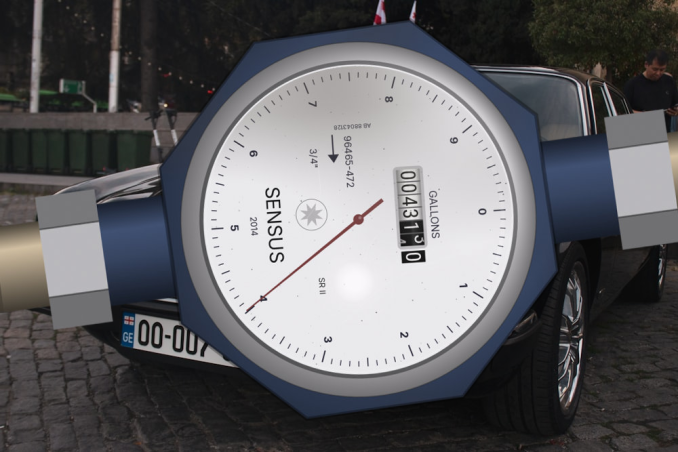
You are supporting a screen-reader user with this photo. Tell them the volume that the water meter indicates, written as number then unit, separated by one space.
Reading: 43134.0 gal
